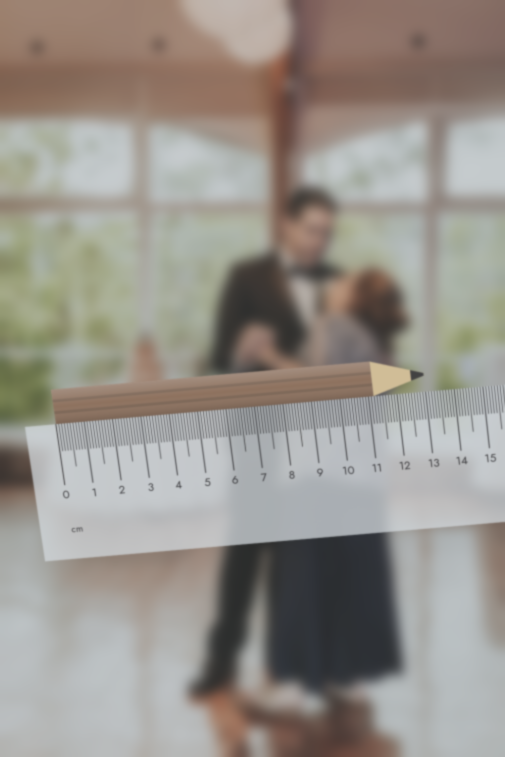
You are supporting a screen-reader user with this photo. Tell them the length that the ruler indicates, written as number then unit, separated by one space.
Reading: 13 cm
